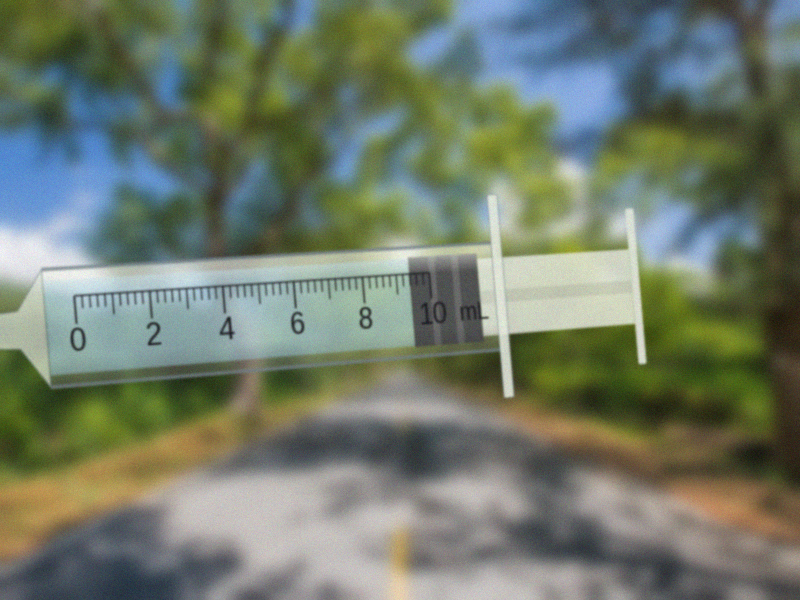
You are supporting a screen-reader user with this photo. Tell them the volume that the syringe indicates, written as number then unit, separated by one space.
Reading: 9.4 mL
